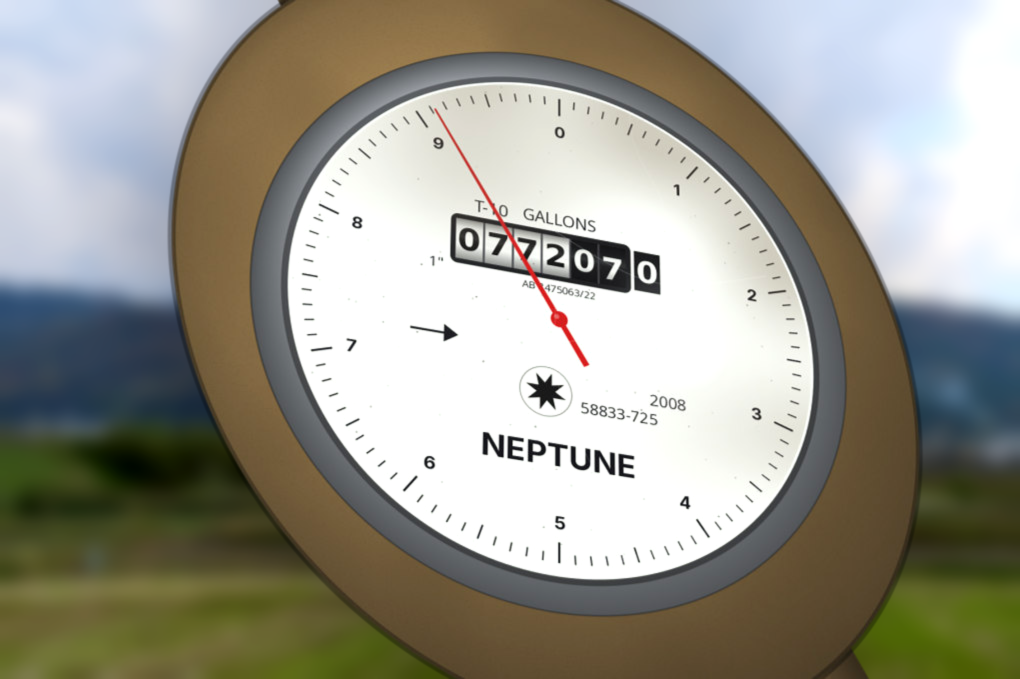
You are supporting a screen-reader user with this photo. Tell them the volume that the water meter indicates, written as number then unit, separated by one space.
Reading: 772069.1 gal
